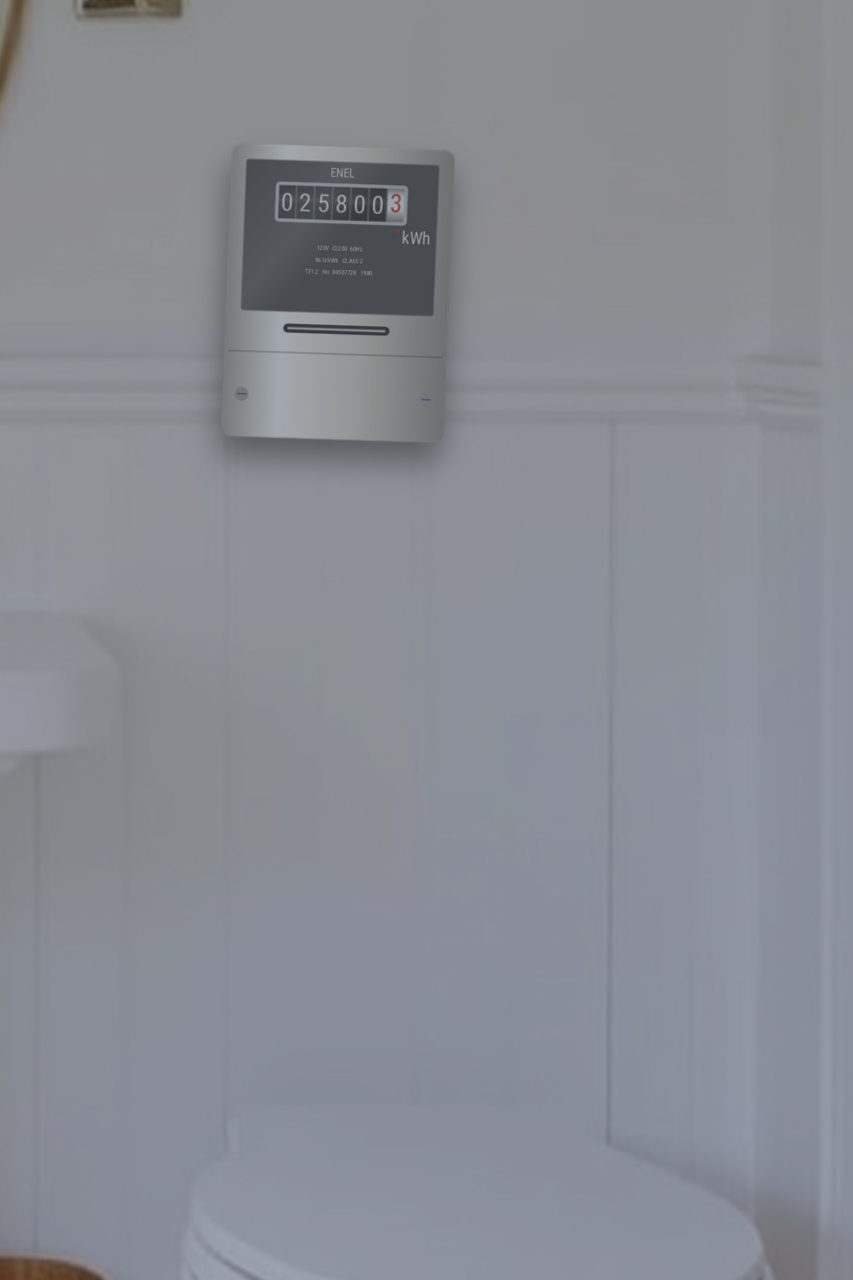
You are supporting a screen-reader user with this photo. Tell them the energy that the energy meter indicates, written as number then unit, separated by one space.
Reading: 25800.3 kWh
